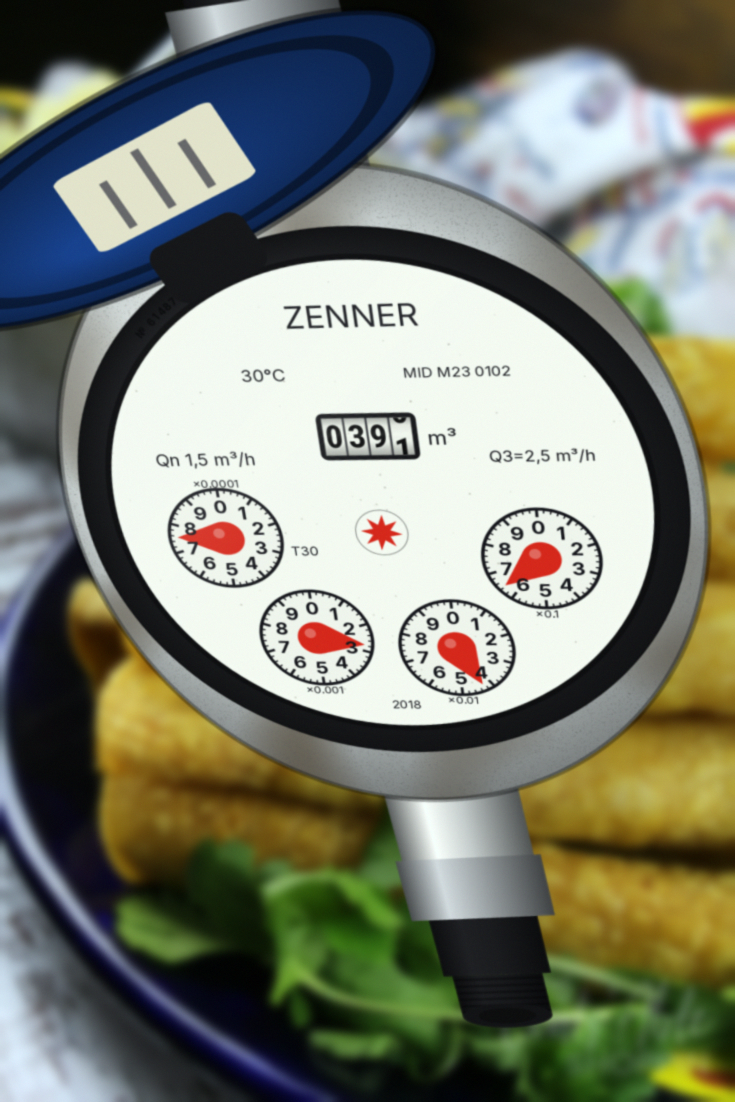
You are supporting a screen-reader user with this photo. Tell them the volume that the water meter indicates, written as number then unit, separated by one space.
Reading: 390.6427 m³
